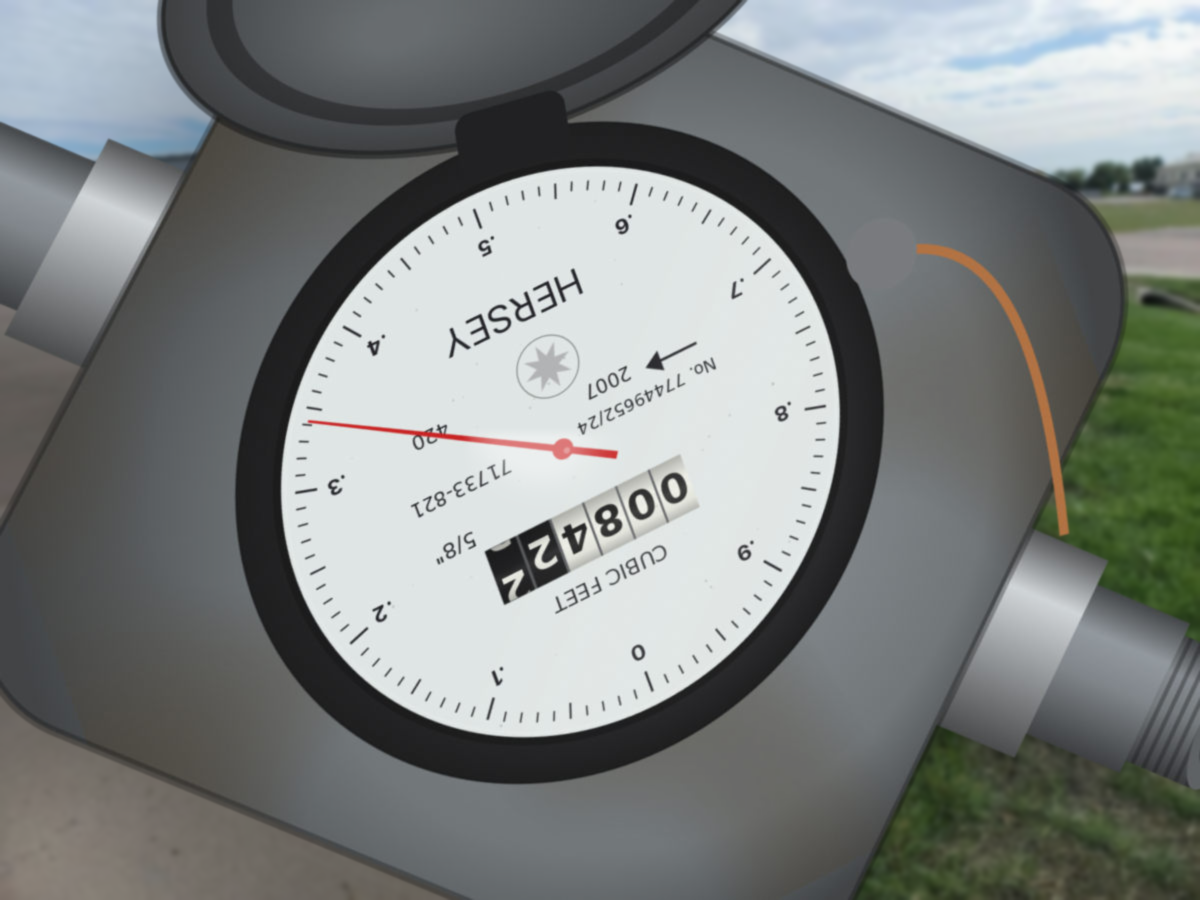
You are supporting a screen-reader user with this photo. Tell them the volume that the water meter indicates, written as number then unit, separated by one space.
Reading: 8422.34 ft³
